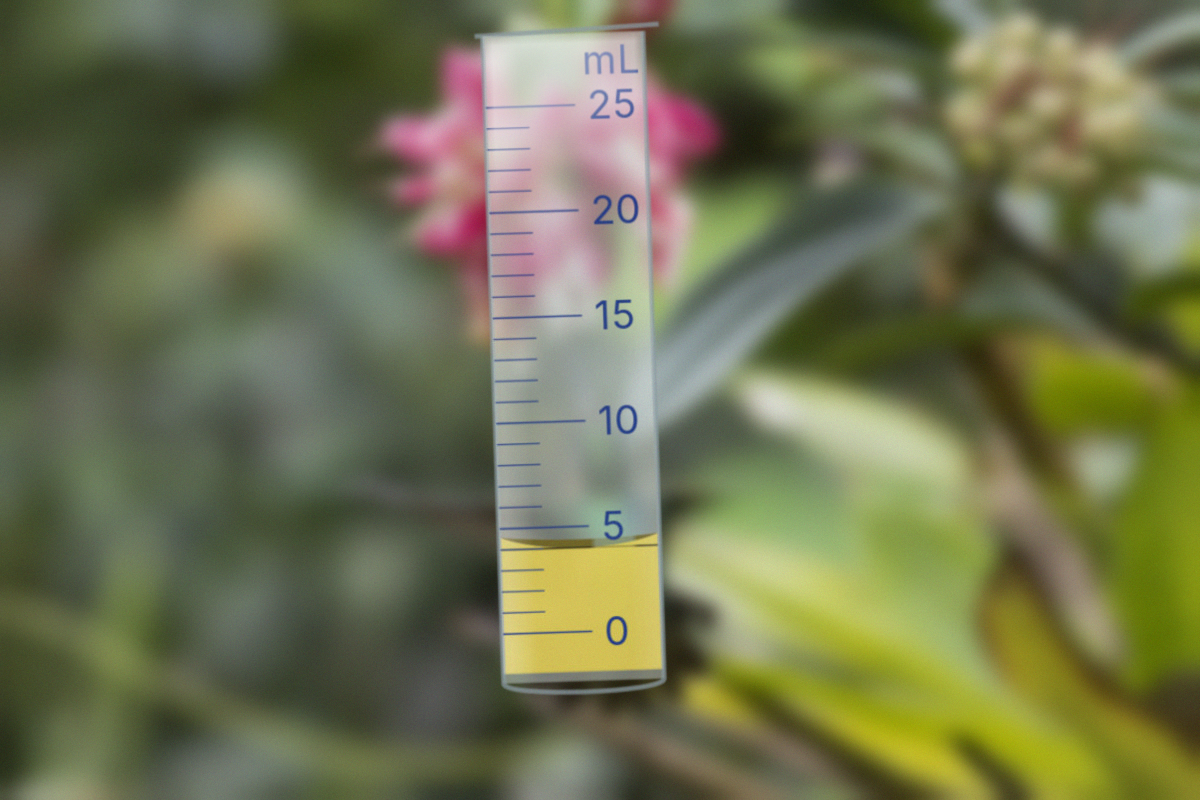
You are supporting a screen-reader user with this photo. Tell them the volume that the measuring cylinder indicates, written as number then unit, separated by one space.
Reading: 4 mL
